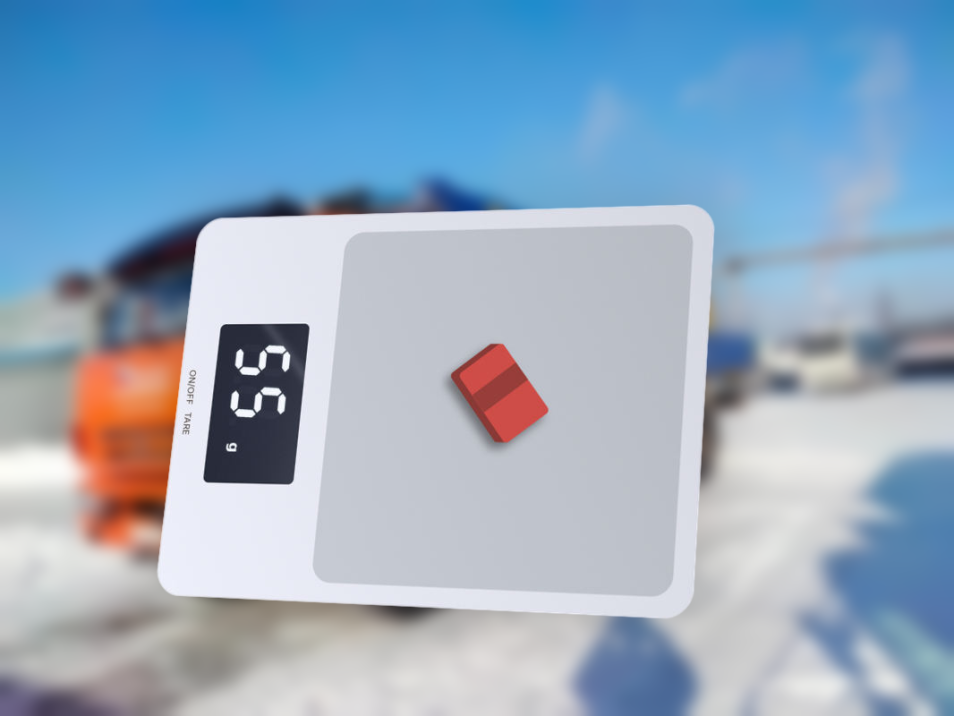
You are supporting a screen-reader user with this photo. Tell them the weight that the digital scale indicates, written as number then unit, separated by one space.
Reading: 55 g
